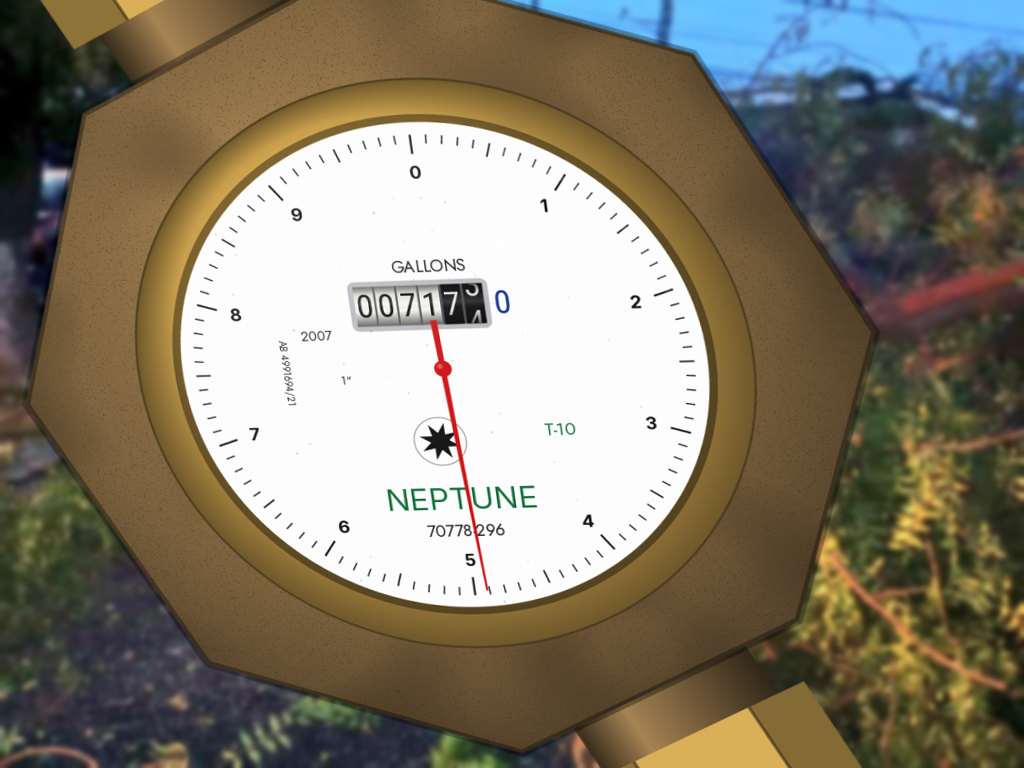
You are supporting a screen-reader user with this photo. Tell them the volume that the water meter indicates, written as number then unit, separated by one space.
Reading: 71734.9 gal
